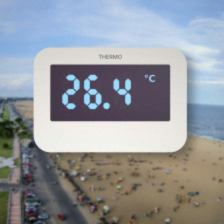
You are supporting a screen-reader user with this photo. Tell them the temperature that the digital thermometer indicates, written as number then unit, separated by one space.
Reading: 26.4 °C
